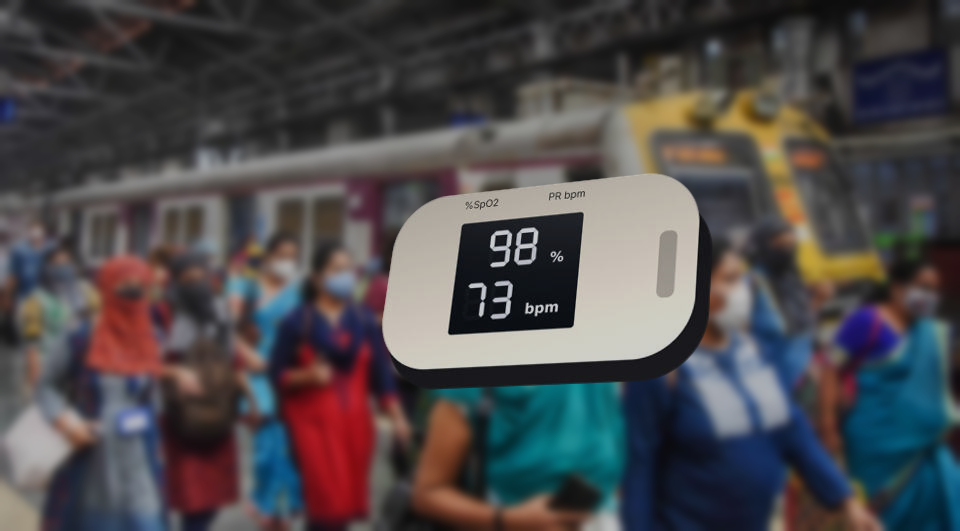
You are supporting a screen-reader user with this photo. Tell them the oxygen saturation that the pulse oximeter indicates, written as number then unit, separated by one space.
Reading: 98 %
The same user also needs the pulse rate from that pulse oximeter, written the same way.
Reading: 73 bpm
